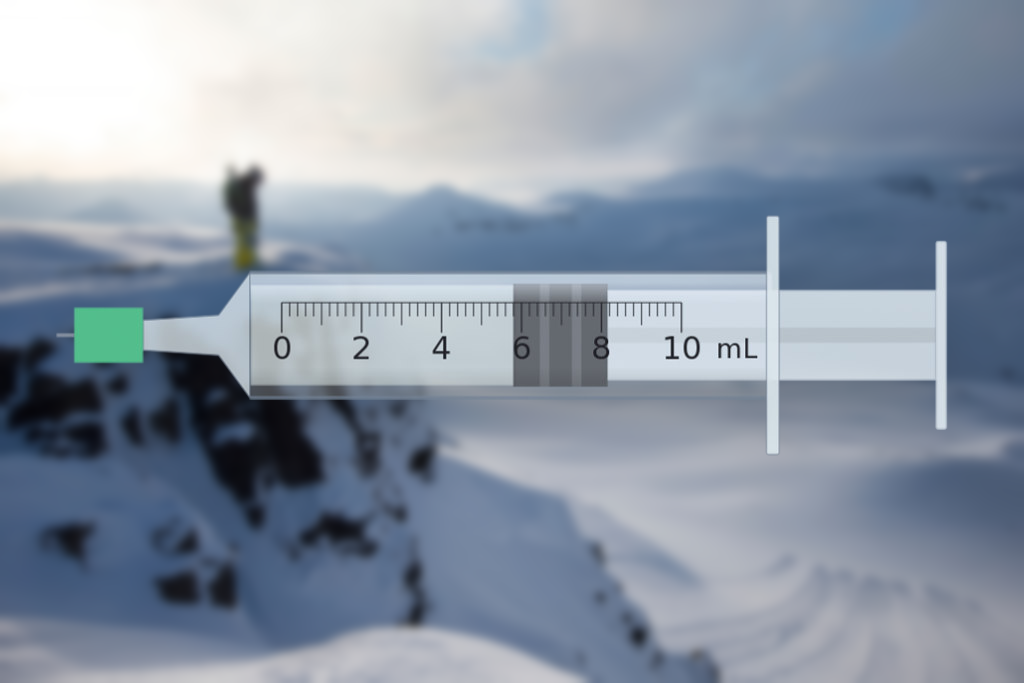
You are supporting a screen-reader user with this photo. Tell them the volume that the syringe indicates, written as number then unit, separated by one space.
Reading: 5.8 mL
